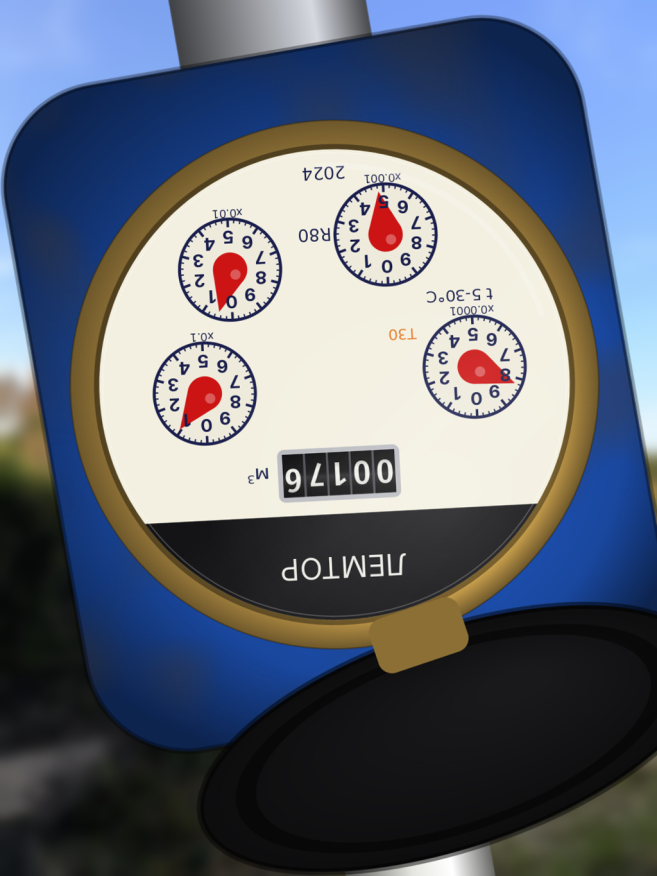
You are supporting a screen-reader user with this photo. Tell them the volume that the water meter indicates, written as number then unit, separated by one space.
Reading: 176.1048 m³
